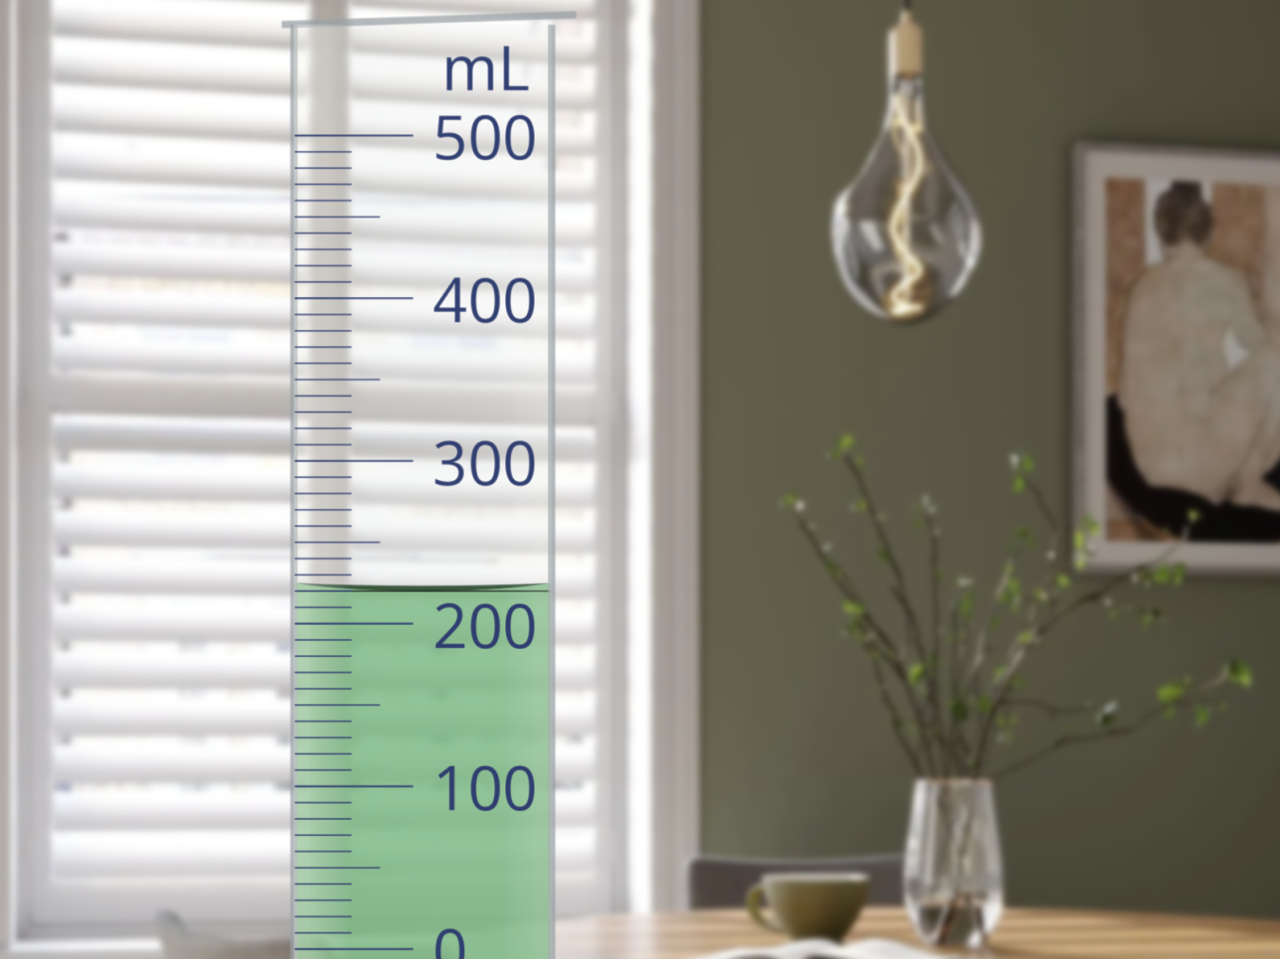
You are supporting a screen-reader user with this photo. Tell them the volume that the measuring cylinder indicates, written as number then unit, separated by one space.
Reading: 220 mL
